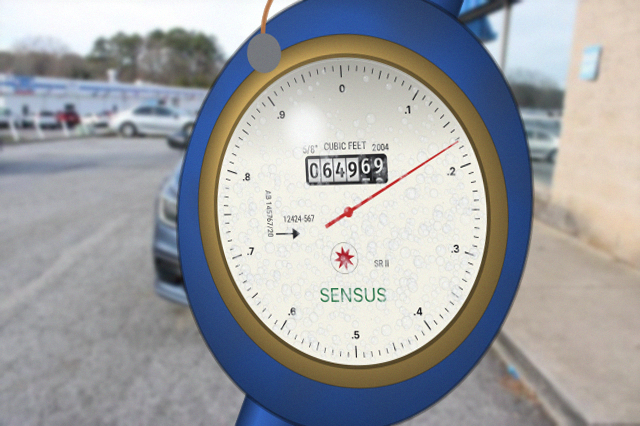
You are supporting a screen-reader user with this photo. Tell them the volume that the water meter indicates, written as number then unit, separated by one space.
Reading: 64969.17 ft³
